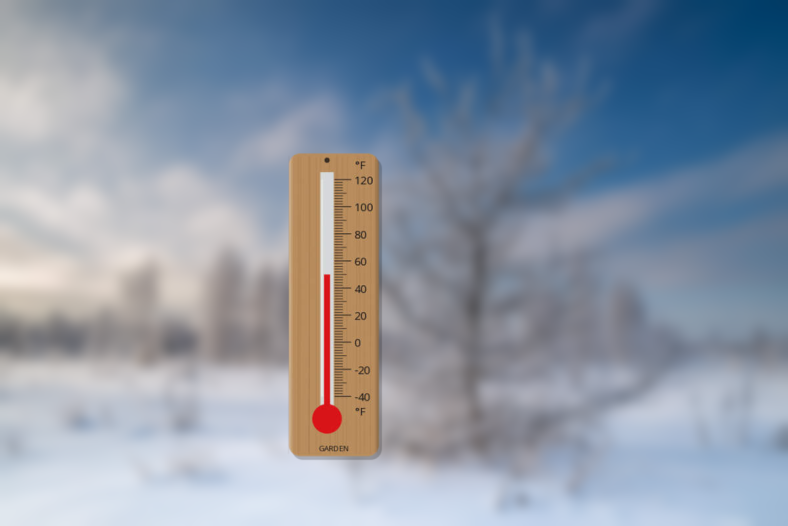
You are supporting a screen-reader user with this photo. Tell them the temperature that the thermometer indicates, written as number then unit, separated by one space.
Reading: 50 °F
